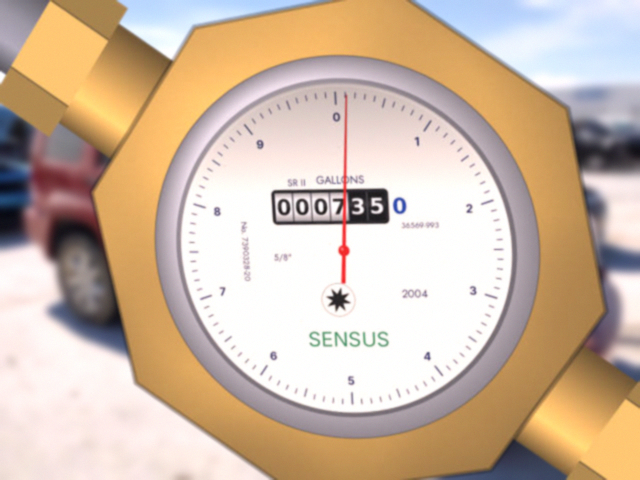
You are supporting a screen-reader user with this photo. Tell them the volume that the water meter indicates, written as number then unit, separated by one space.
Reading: 7350.1 gal
